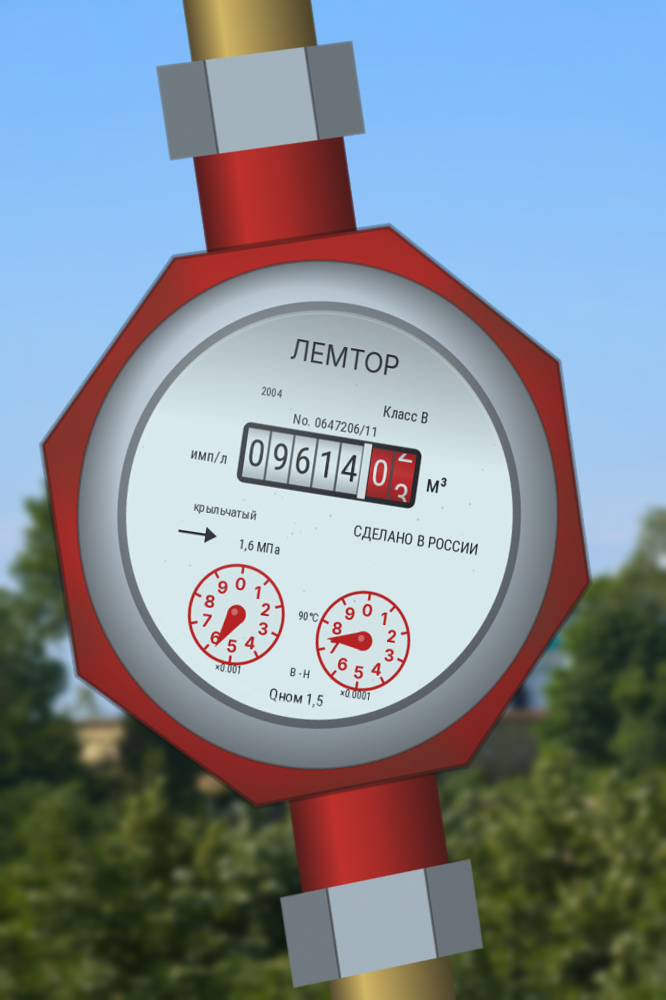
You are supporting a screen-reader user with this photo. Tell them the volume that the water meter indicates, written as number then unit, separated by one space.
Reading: 9614.0257 m³
